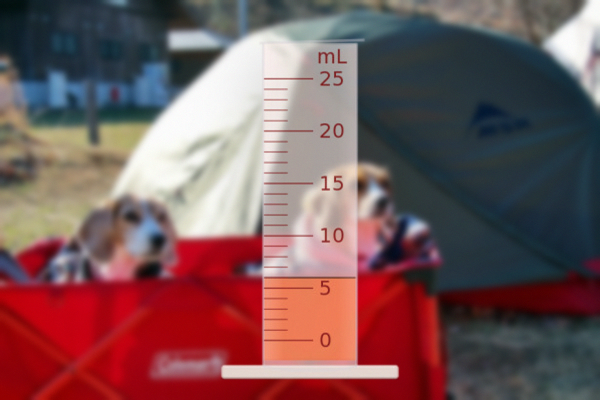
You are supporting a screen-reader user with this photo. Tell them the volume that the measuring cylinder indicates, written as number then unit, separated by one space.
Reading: 6 mL
